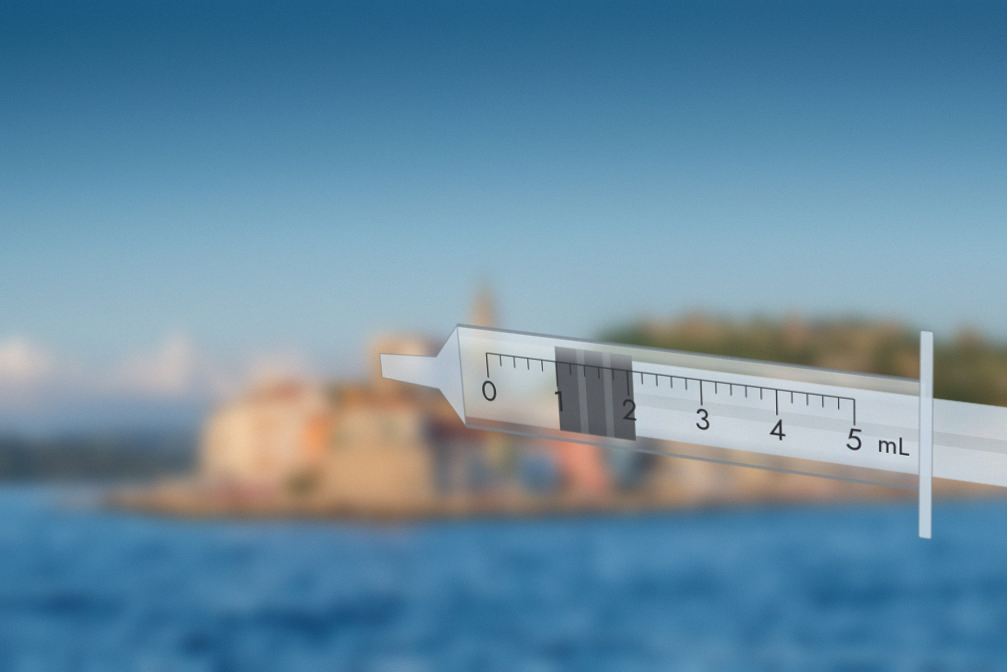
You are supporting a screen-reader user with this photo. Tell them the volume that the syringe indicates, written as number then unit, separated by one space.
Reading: 1 mL
